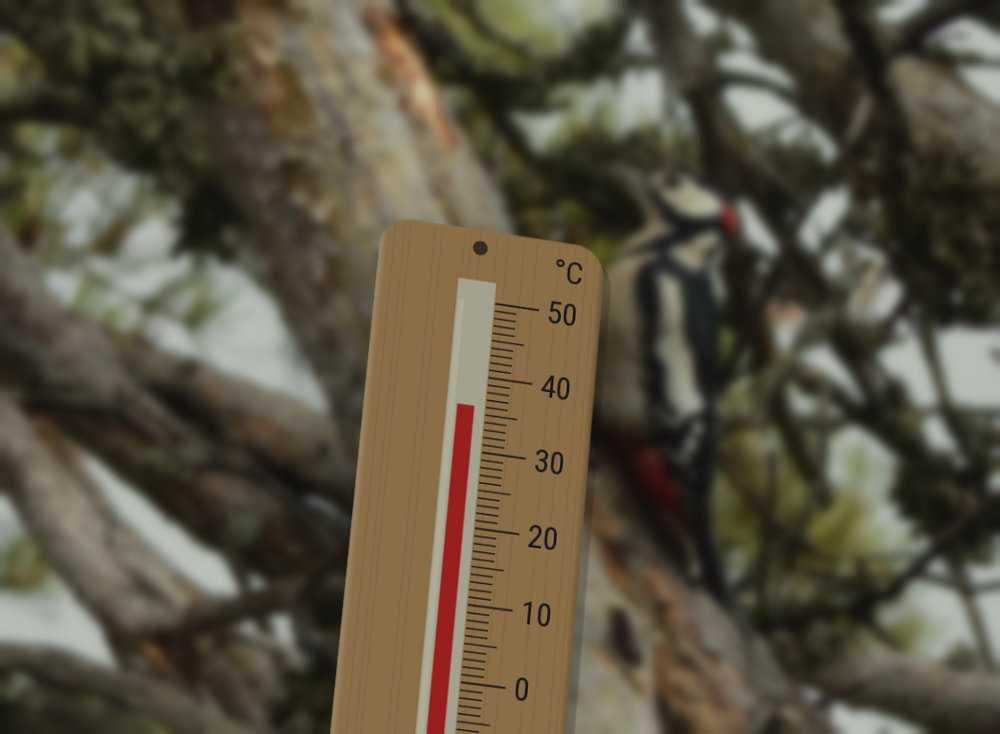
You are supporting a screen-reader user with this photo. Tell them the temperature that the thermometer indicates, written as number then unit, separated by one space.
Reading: 36 °C
